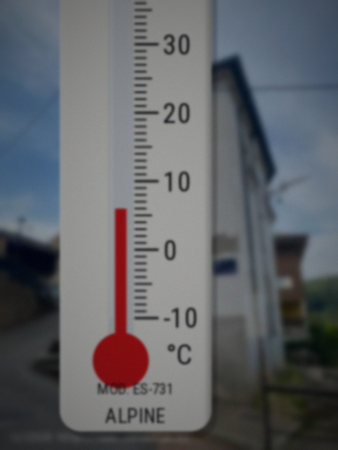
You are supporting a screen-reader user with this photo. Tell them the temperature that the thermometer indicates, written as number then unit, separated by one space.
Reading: 6 °C
